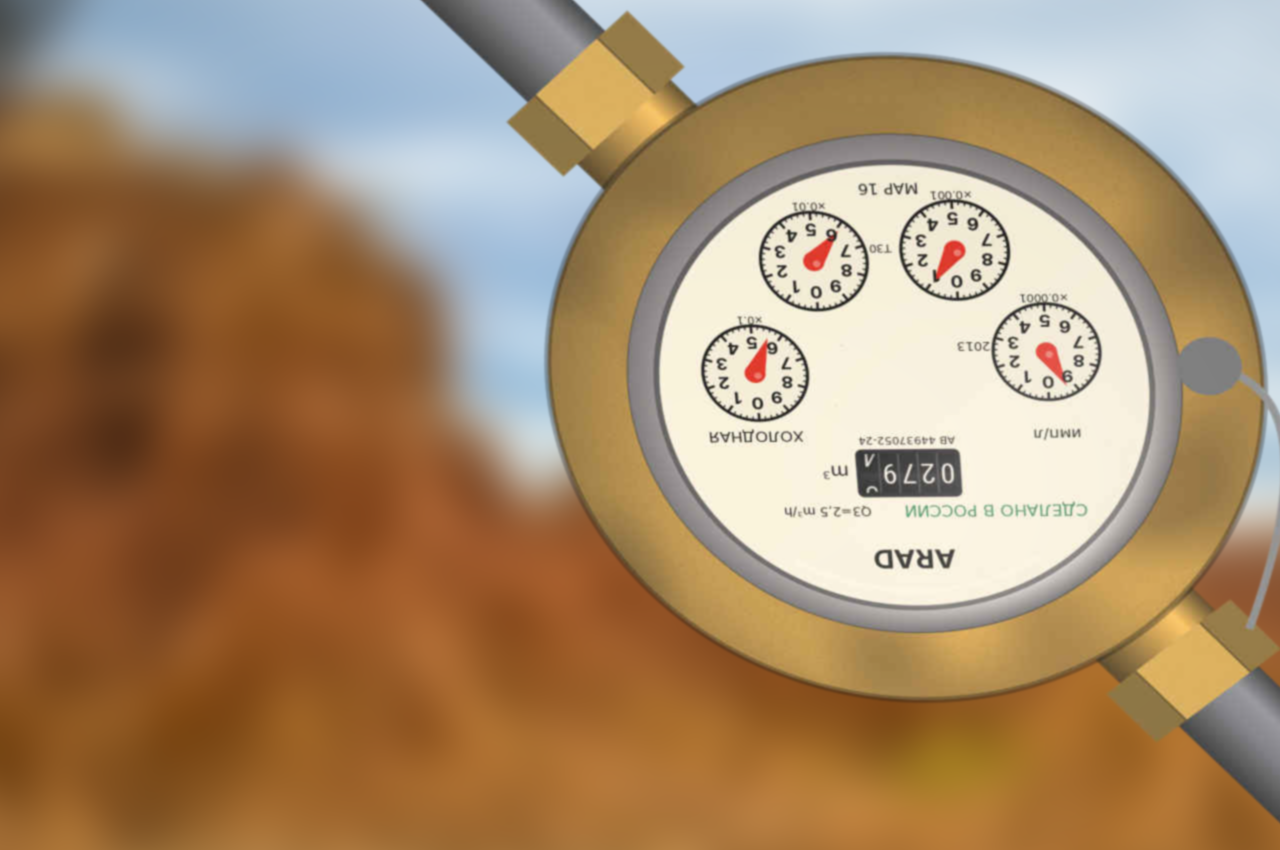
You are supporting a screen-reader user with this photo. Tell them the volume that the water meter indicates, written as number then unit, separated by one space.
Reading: 2793.5609 m³
